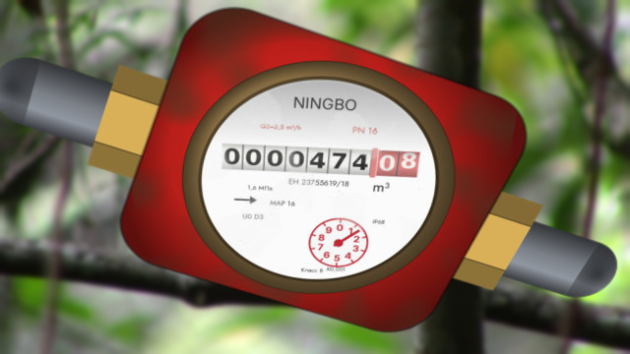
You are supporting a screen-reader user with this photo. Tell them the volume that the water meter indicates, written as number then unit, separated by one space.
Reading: 474.081 m³
